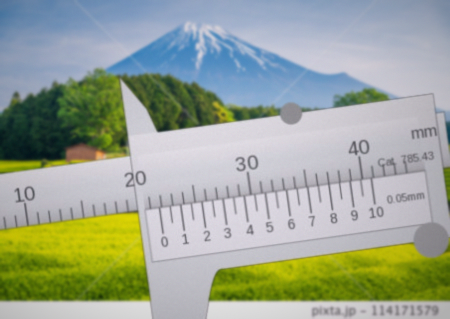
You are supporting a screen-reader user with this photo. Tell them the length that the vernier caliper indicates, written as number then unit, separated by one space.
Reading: 21.8 mm
